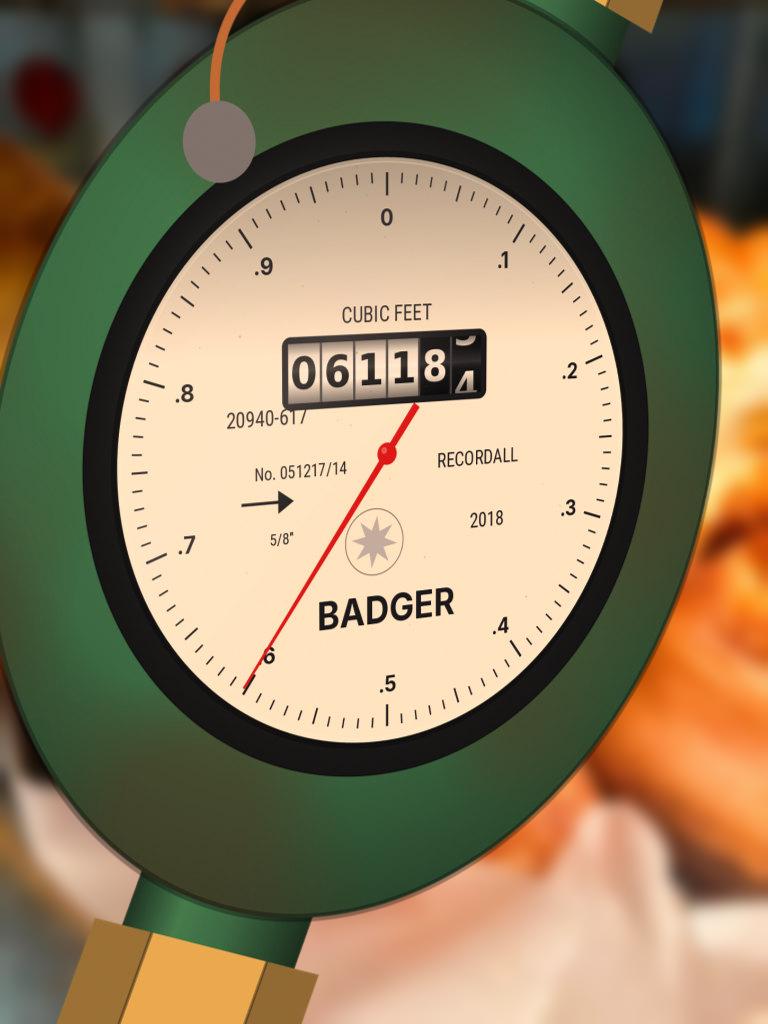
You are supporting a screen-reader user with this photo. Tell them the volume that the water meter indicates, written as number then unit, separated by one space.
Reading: 61183.60 ft³
